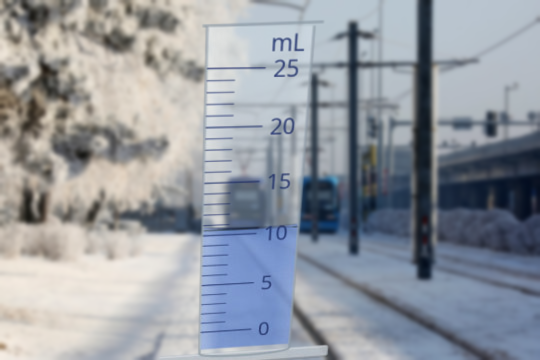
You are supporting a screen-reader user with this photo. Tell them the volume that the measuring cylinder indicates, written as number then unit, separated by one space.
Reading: 10.5 mL
